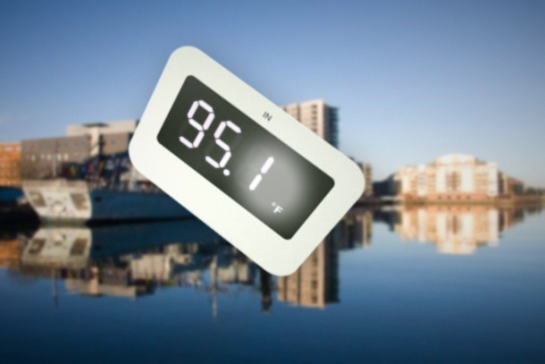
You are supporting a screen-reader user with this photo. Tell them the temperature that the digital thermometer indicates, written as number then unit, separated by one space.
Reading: 95.1 °F
